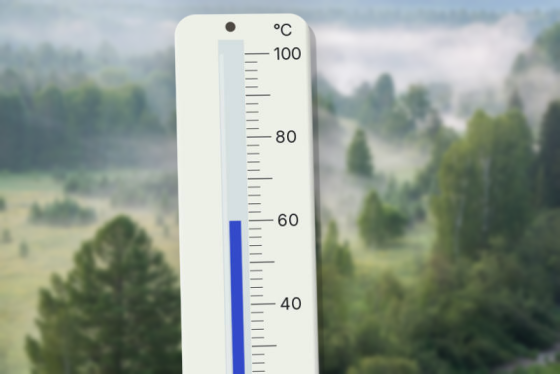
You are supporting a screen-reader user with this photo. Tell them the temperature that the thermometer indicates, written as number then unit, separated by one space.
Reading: 60 °C
